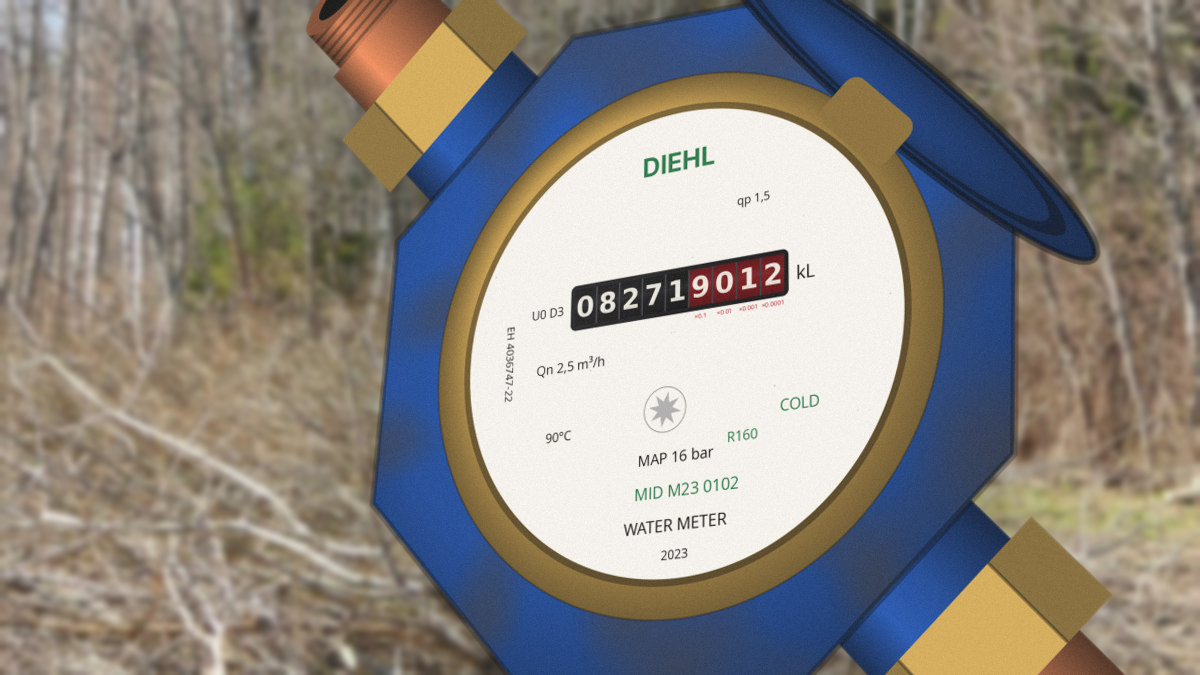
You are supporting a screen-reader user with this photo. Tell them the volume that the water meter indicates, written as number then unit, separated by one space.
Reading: 8271.9012 kL
